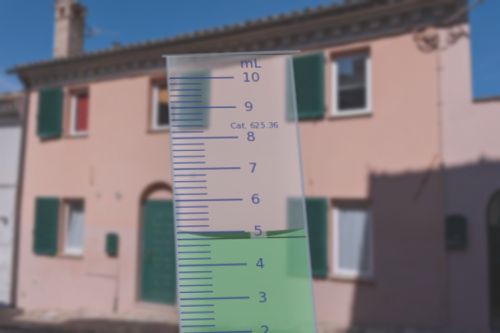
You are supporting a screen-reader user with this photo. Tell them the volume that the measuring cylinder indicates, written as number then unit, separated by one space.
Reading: 4.8 mL
